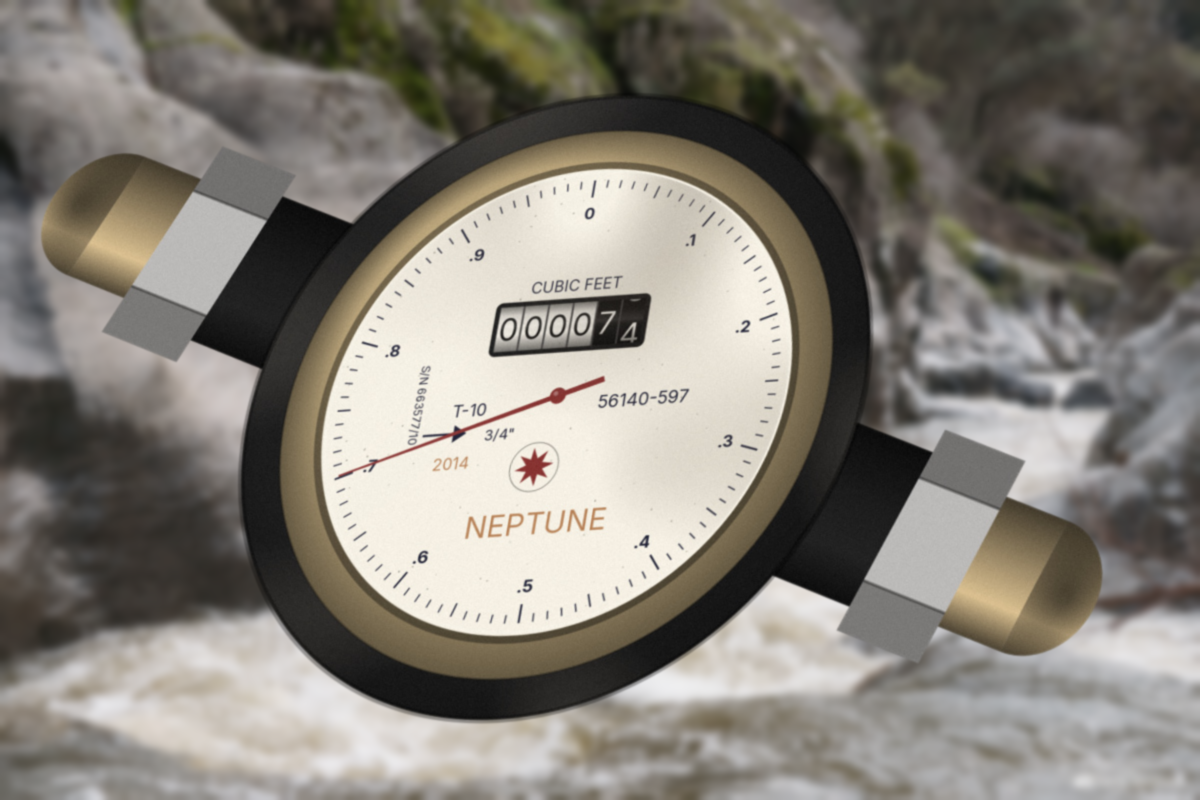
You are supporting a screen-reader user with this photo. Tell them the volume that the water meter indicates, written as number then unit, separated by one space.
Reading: 73.70 ft³
